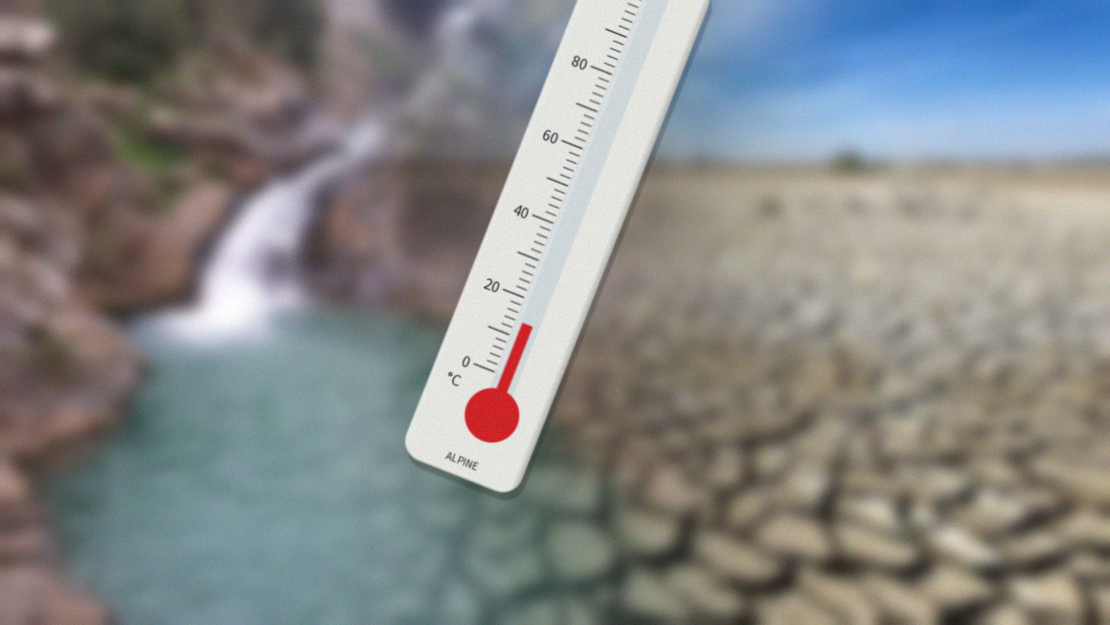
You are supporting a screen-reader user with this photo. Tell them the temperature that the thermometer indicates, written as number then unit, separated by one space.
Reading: 14 °C
